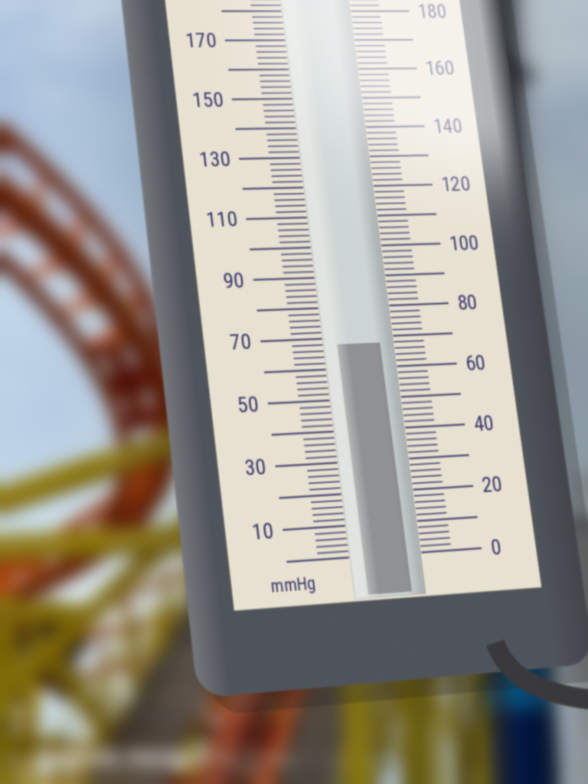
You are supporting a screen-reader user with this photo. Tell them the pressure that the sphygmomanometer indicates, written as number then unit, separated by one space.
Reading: 68 mmHg
